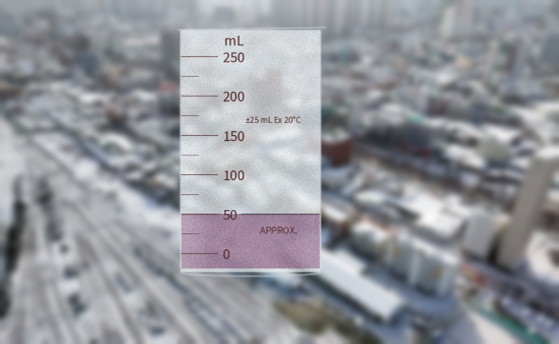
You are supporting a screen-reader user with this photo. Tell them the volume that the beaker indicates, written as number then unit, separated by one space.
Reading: 50 mL
